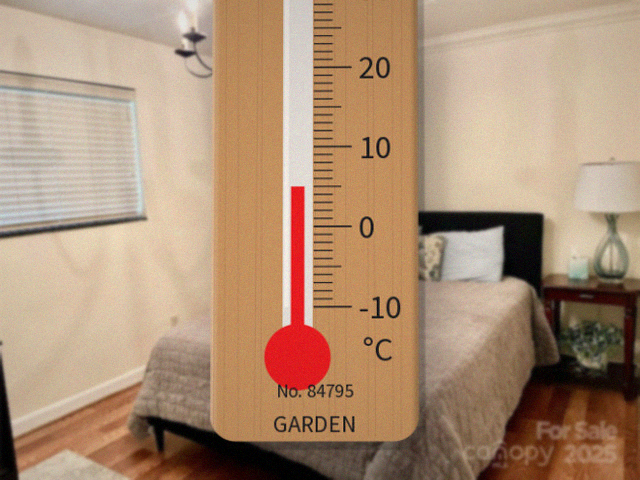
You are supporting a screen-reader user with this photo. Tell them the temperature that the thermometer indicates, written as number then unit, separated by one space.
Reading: 5 °C
